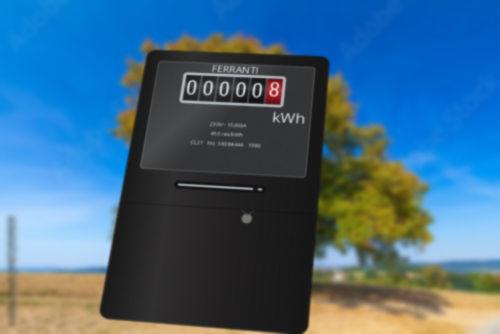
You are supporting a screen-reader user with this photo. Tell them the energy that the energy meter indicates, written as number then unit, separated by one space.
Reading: 0.8 kWh
